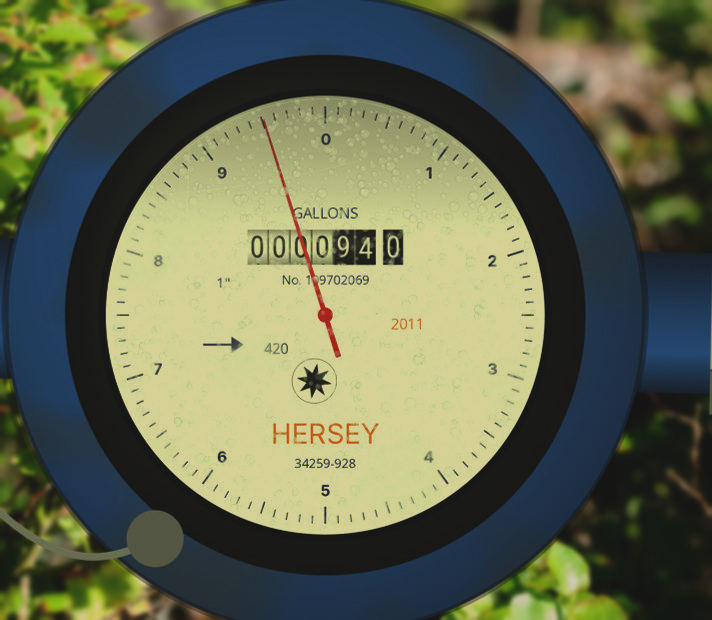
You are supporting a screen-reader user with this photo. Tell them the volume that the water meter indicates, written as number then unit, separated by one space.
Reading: 939.5 gal
